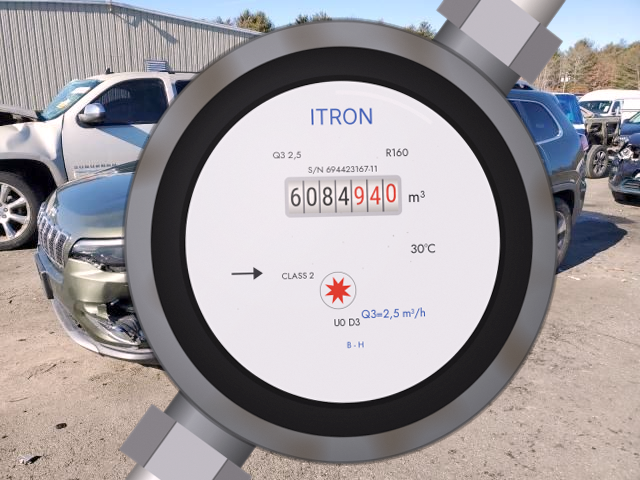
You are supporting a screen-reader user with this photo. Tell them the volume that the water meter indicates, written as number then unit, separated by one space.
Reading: 6084.940 m³
